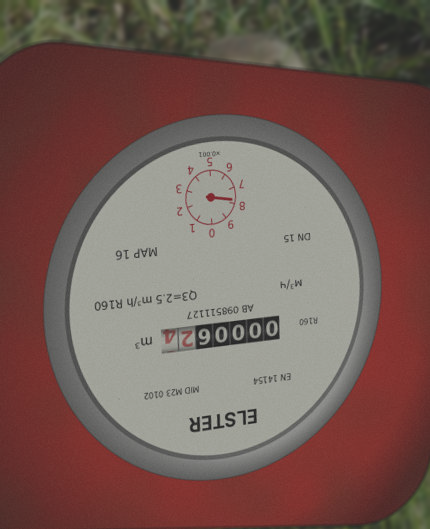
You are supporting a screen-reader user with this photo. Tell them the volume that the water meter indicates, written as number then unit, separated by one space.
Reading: 6.237 m³
